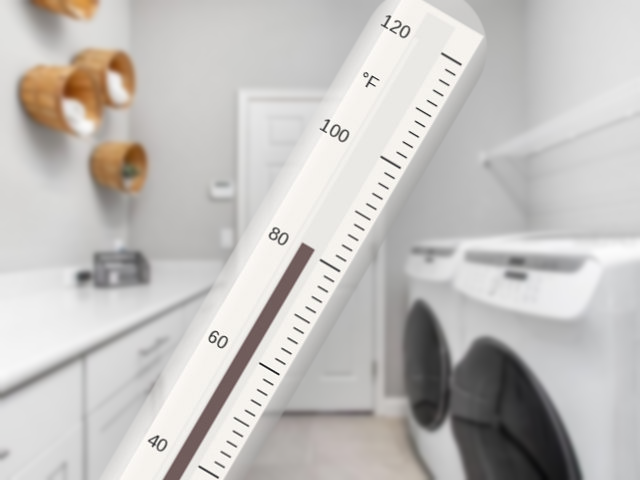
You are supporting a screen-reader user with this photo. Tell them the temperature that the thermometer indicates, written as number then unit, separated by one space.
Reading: 81 °F
